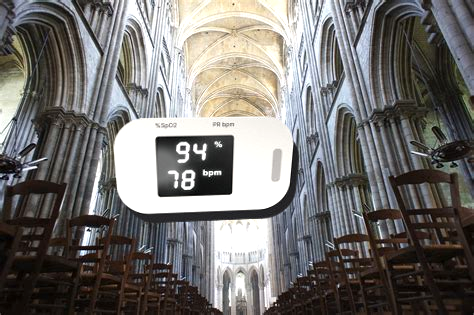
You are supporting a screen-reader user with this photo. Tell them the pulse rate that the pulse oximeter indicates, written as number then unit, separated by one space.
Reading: 78 bpm
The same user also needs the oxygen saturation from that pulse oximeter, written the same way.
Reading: 94 %
